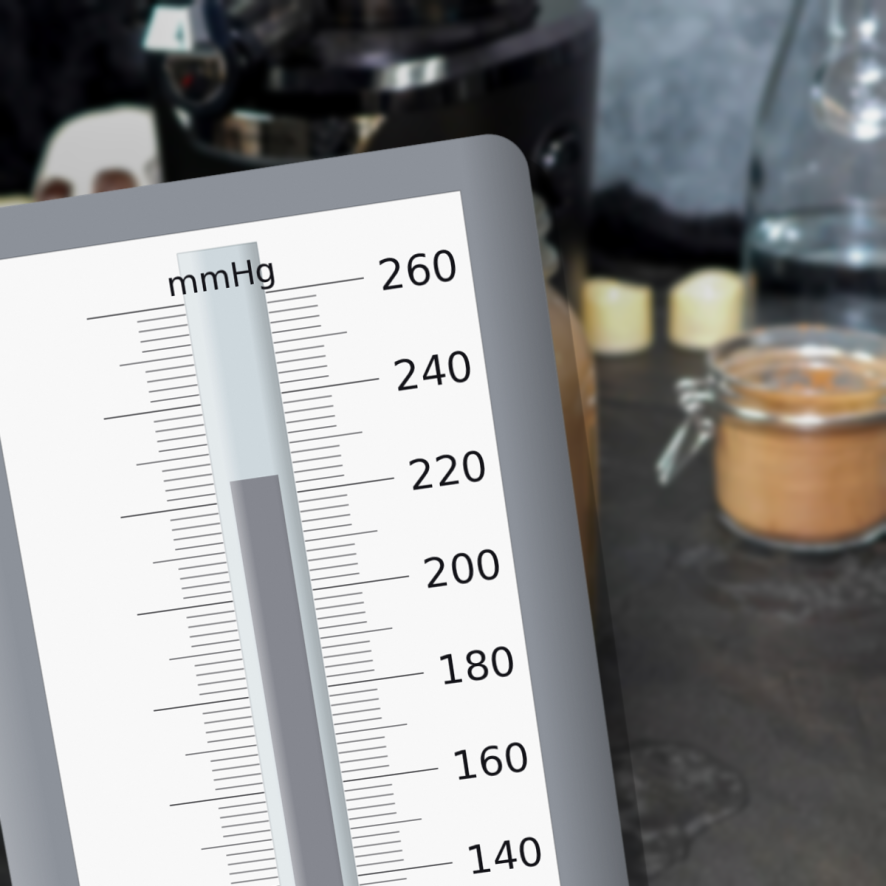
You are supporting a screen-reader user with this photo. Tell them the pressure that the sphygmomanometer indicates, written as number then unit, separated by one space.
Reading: 224 mmHg
